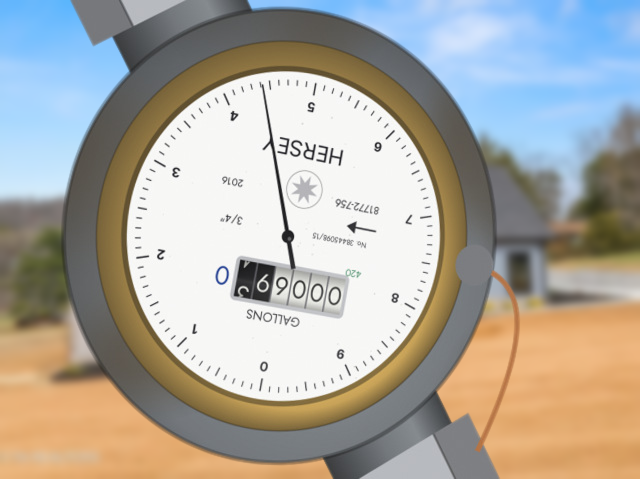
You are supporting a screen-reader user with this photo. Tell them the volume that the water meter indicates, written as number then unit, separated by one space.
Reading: 6934.4 gal
